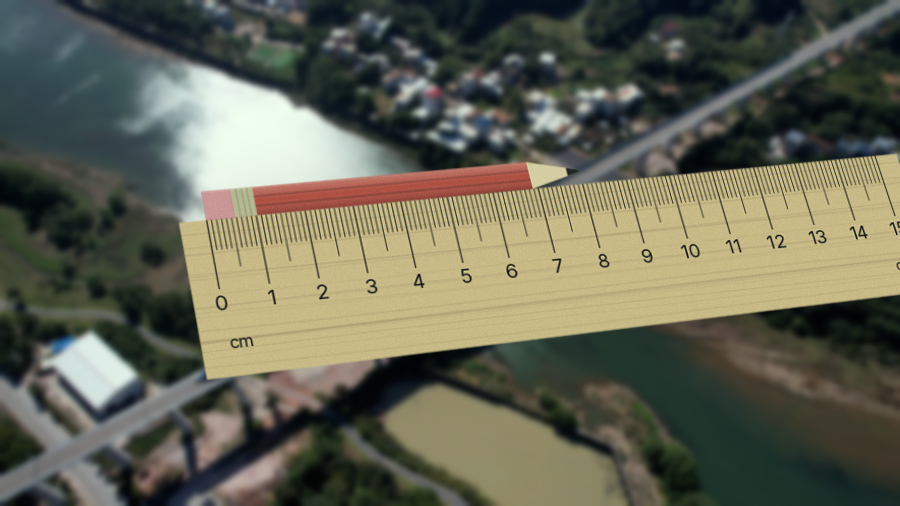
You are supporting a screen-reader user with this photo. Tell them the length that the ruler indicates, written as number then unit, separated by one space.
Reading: 8 cm
